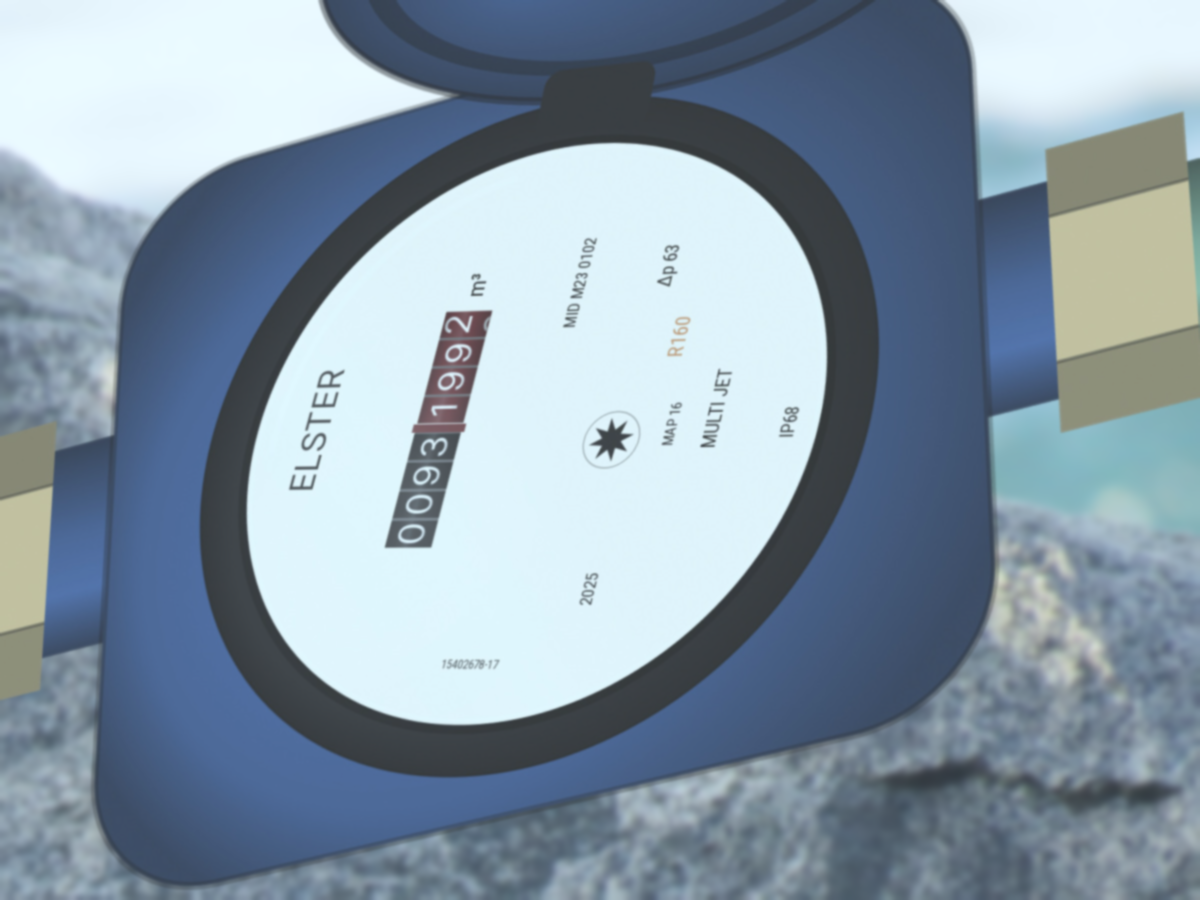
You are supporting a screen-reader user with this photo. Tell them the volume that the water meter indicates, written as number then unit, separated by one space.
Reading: 93.1992 m³
